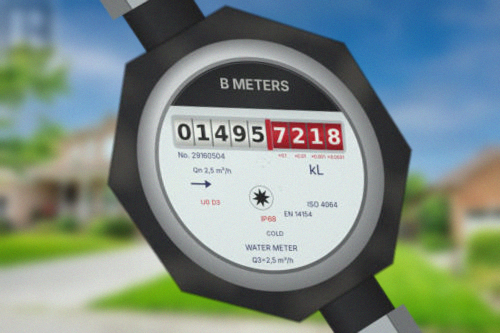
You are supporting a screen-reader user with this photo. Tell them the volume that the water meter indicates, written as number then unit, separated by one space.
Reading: 1495.7218 kL
